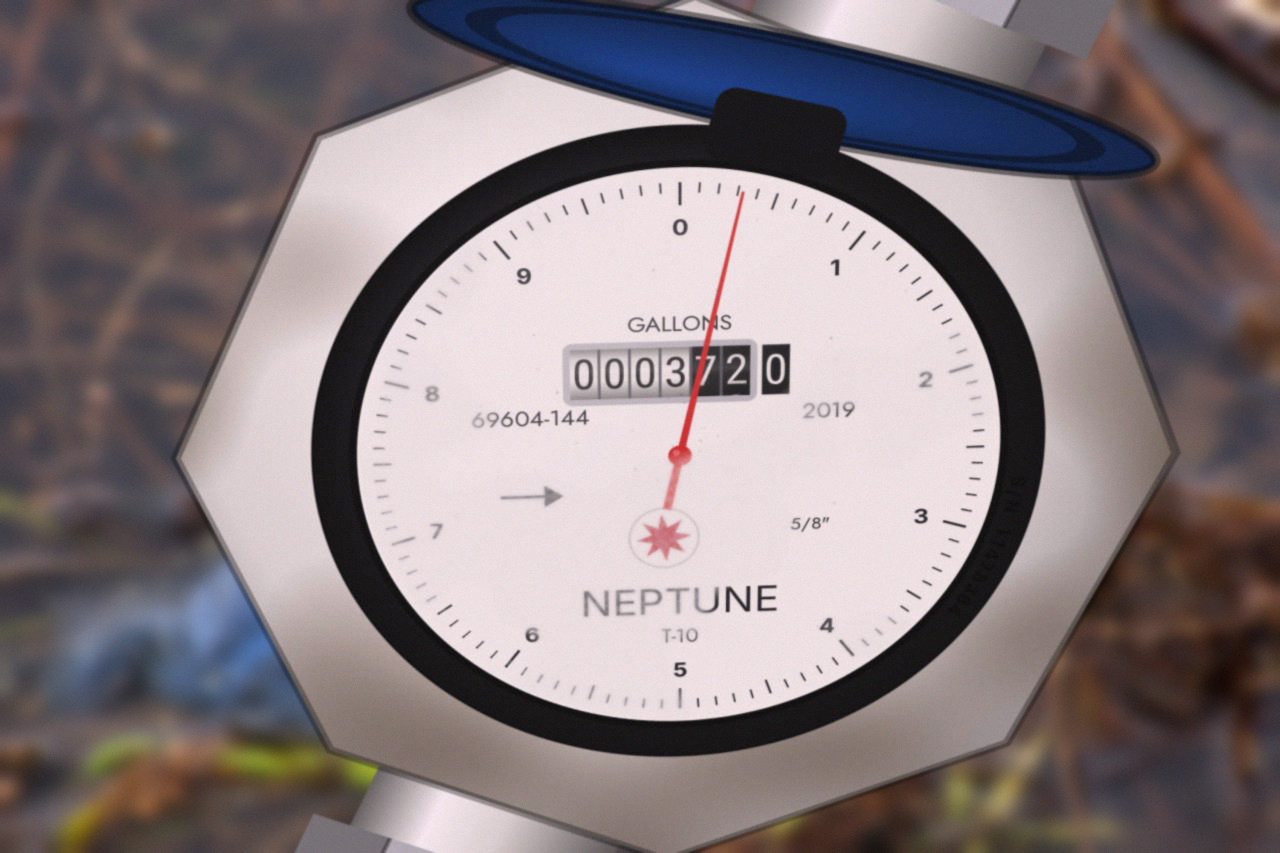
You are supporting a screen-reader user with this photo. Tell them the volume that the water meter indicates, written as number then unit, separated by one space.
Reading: 3720.3 gal
